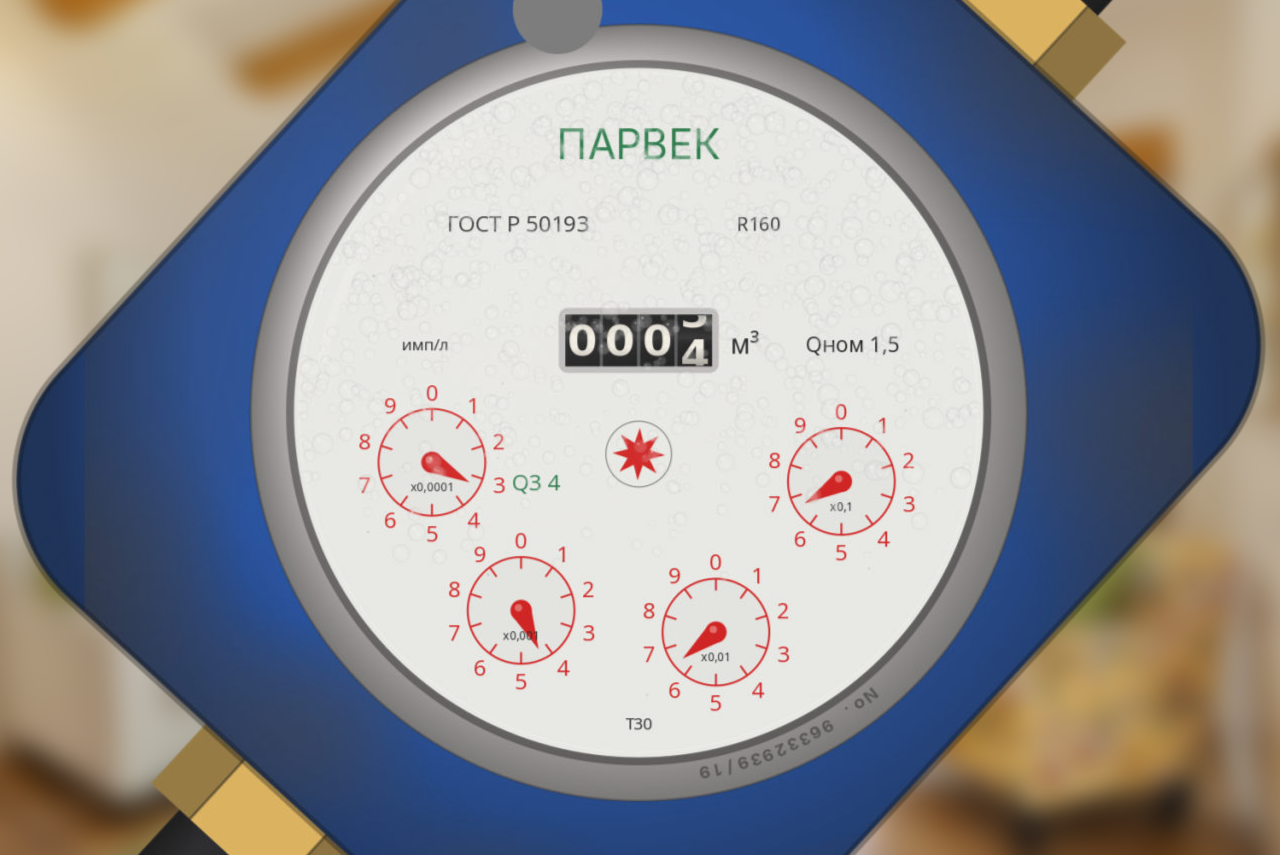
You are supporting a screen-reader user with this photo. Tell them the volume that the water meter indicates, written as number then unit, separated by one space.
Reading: 3.6643 m³
